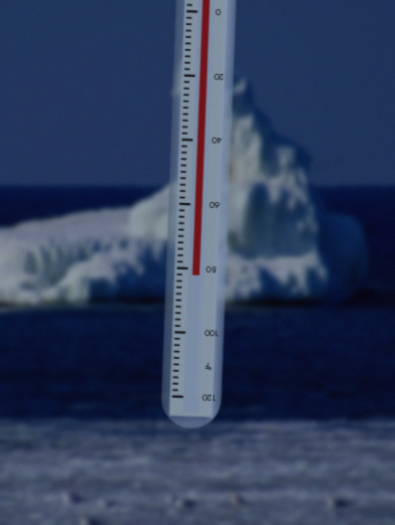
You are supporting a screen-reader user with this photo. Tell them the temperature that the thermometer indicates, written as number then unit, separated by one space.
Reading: 82 °F
